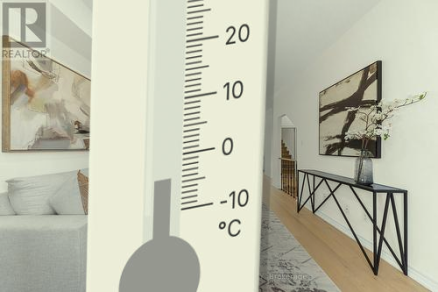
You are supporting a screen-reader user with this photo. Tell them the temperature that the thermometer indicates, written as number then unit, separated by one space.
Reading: -4 °C
